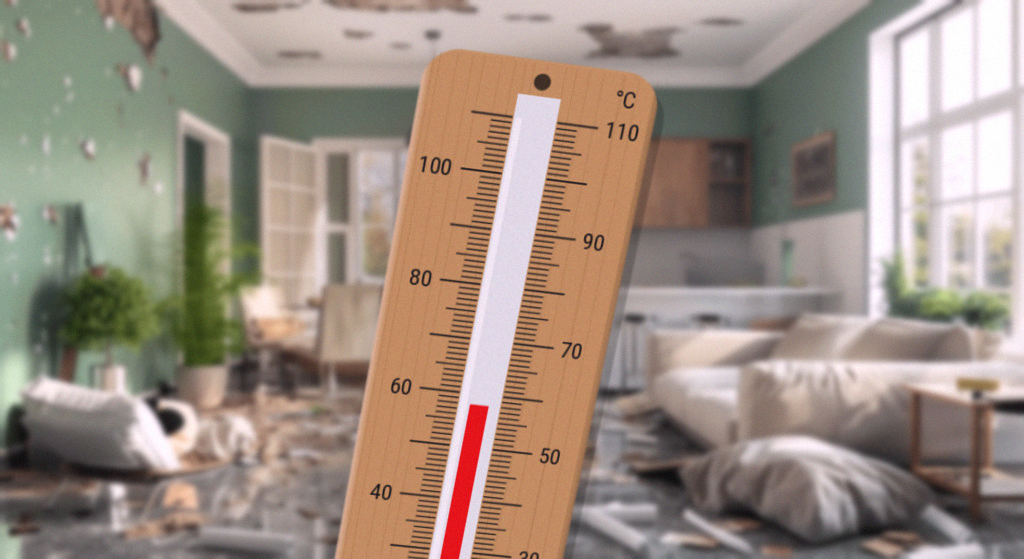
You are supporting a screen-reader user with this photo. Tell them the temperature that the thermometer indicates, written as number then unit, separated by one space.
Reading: 58 °C
